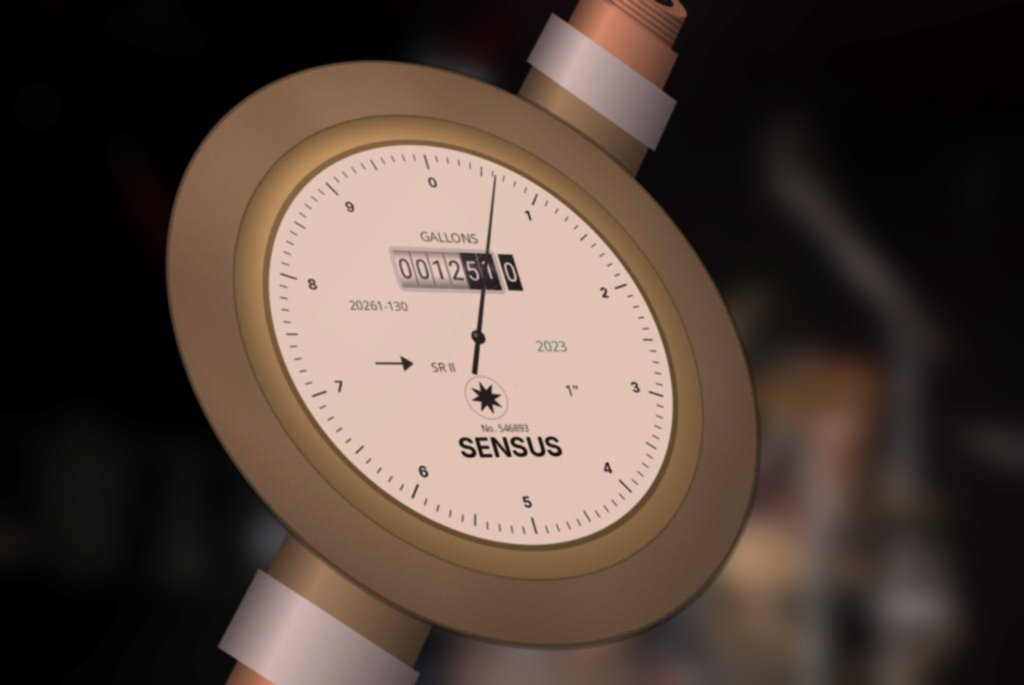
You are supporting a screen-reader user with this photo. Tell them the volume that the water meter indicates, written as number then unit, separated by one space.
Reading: 12510.6 gal
